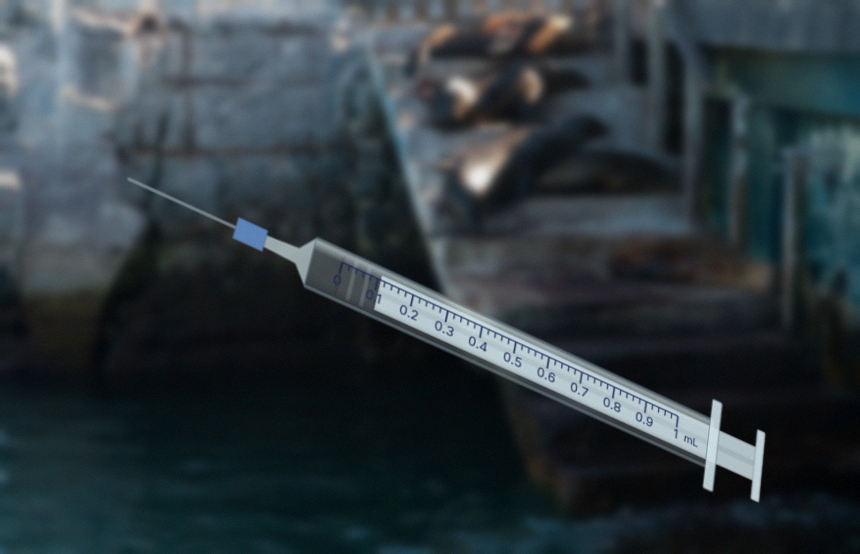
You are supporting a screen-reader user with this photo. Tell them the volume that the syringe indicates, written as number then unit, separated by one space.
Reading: 0 mL
